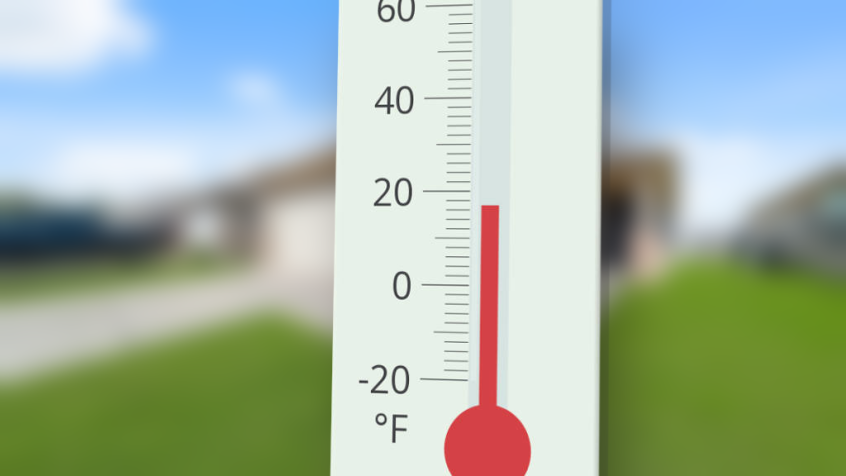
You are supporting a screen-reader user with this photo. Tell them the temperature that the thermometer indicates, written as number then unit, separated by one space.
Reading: 17 °F
